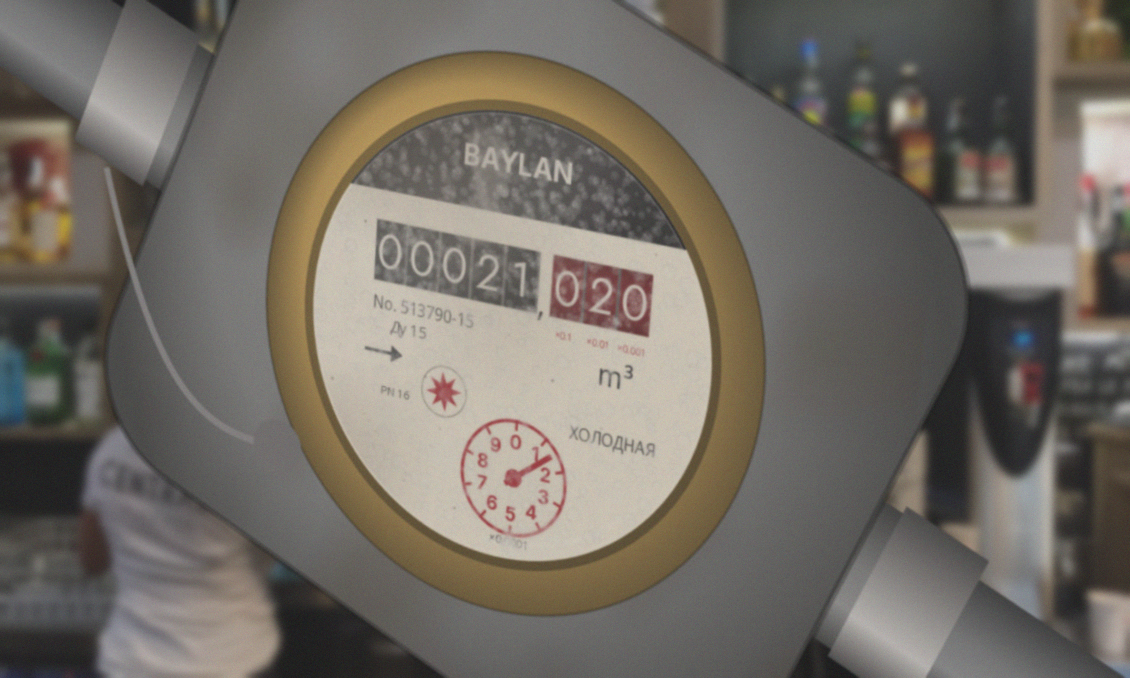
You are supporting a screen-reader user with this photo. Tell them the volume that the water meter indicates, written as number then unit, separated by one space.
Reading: 21.0201 m³
